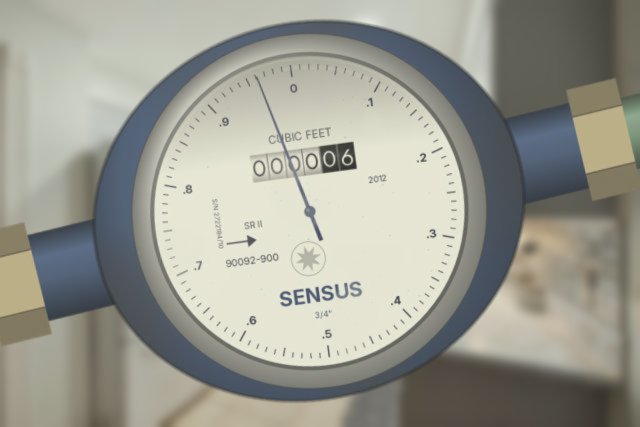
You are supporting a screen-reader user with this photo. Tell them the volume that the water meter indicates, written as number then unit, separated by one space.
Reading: 5.96 ft³
